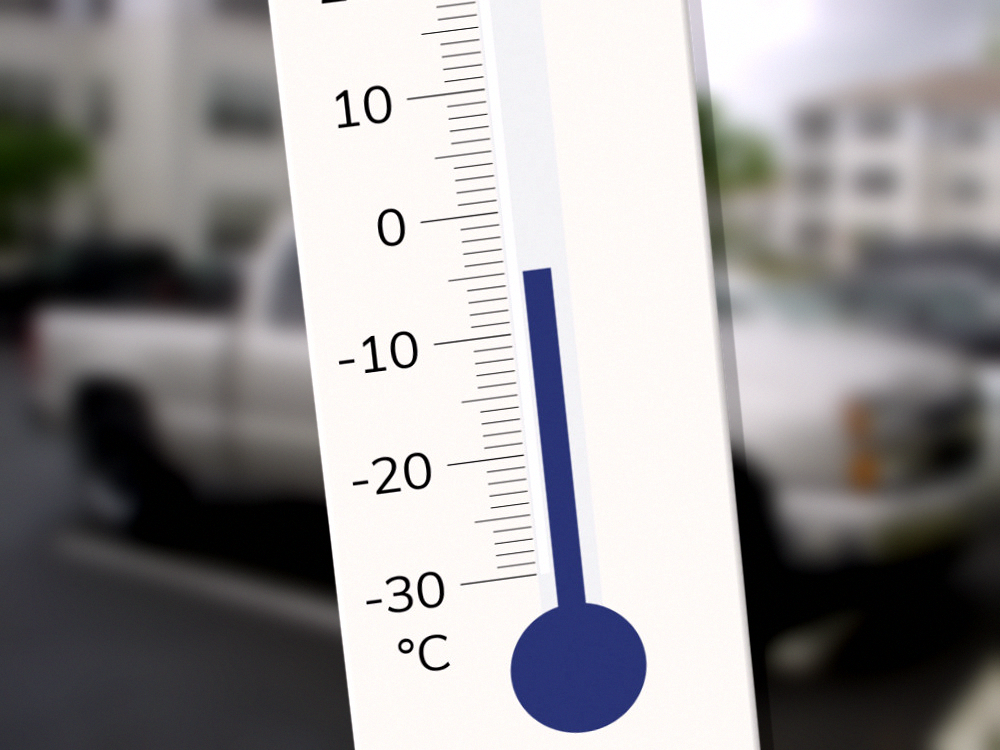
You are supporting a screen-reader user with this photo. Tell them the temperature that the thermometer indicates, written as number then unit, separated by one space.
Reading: -5 °C
